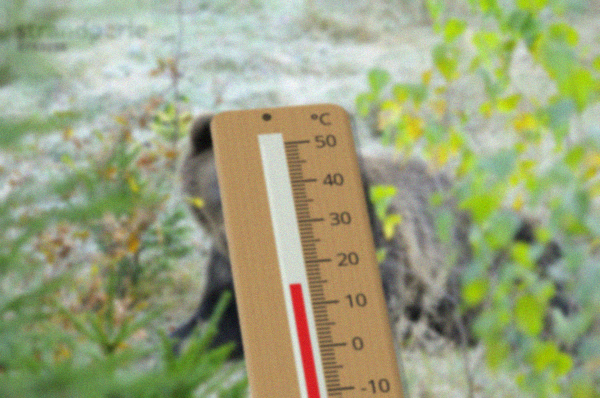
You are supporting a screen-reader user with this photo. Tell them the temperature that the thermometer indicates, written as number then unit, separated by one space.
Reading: 15 °C
